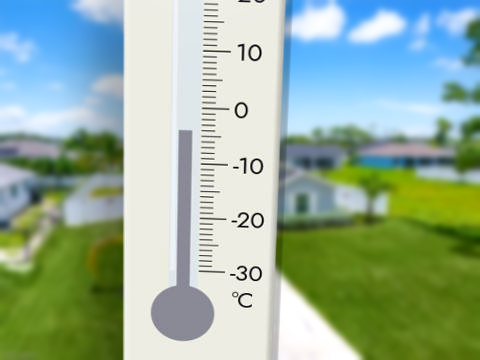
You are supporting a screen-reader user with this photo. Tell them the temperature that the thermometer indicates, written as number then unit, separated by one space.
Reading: -4 °C
